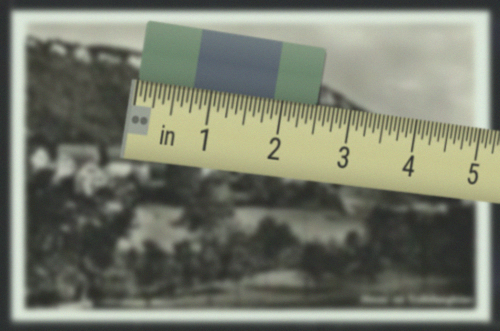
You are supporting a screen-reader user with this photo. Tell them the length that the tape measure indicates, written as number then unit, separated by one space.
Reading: 2.5 in
